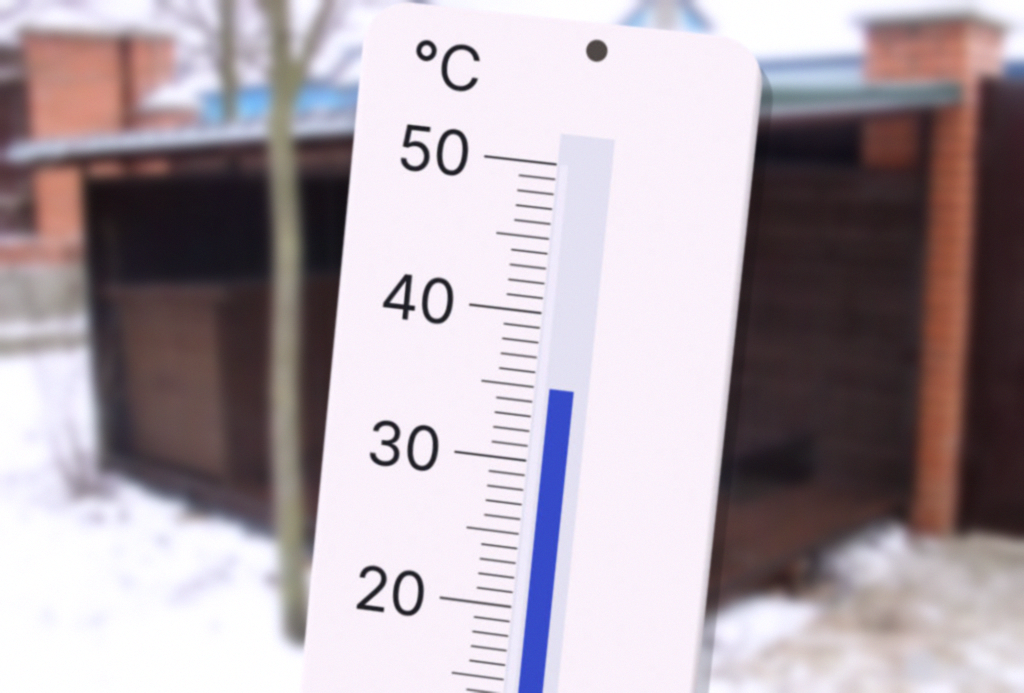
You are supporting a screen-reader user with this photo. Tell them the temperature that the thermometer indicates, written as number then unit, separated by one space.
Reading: 35 °C
